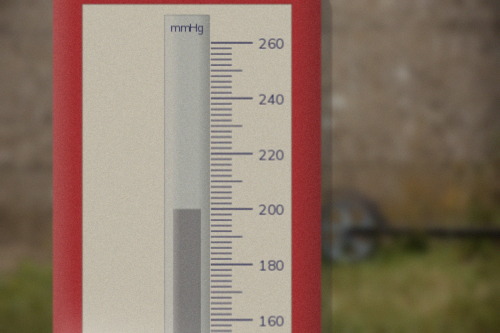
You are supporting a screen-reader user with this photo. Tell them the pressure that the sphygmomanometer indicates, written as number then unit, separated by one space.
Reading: 200 mmHg
